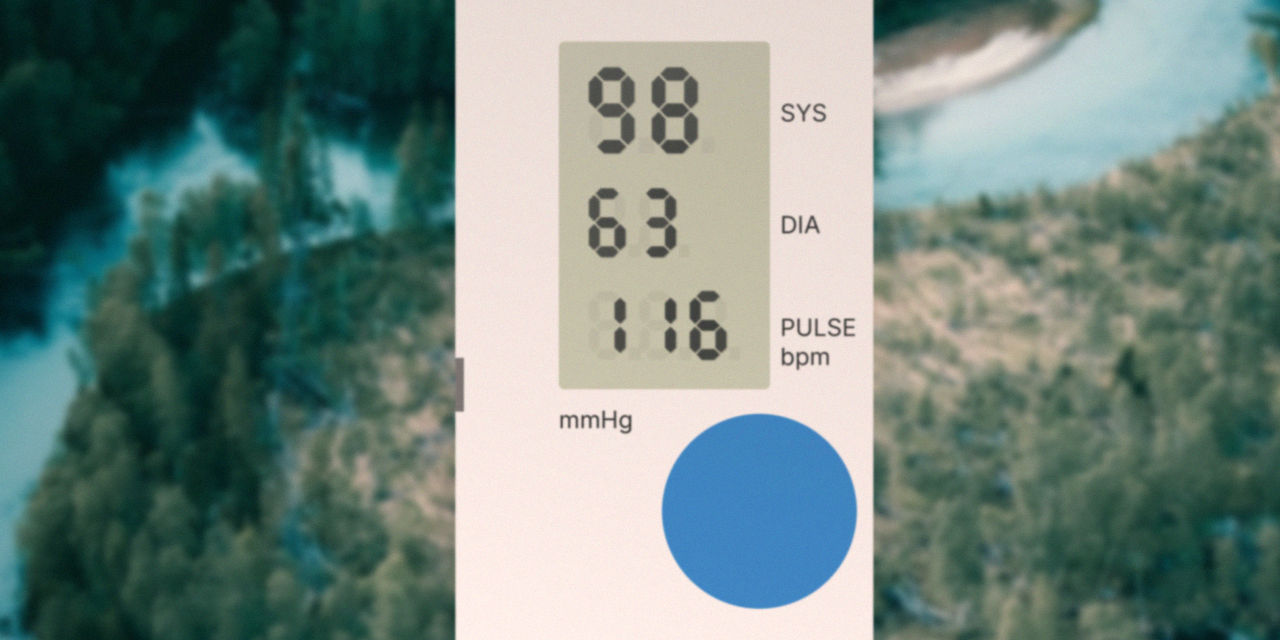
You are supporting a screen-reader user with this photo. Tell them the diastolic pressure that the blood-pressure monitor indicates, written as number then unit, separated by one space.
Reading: 63 mmHg
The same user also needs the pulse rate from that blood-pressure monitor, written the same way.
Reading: 116 bpm
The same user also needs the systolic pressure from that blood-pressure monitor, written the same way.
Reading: 98 mmHg
